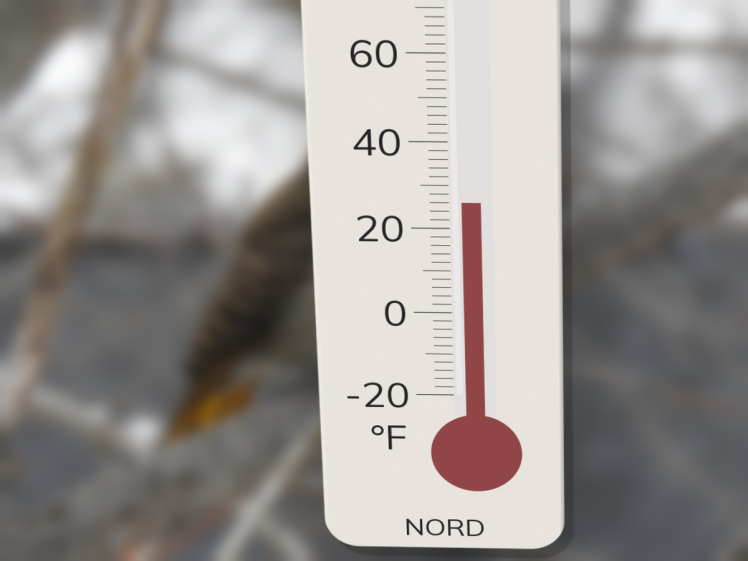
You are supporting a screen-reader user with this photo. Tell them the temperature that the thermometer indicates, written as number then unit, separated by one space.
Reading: 26 °F
